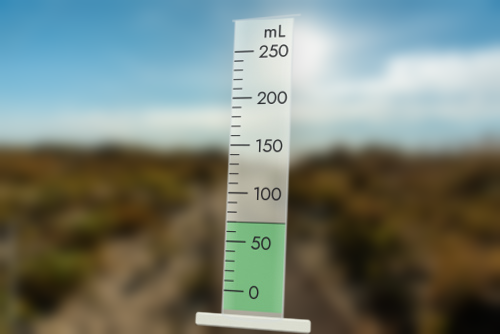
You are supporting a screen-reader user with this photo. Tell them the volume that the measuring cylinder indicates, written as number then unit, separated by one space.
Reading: 70 mL
